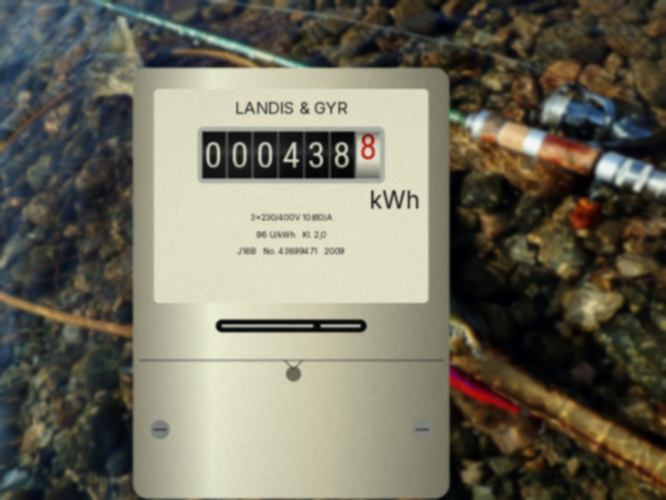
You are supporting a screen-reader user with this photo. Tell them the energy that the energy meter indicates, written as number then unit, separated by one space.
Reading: 438.8 kWh
